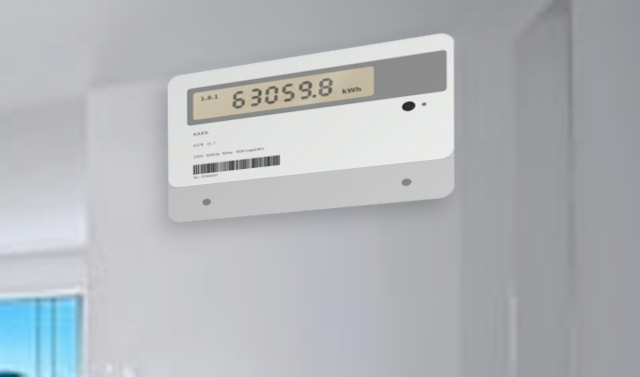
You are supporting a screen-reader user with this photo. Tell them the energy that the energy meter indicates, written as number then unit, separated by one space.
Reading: 63059.8 kWh
